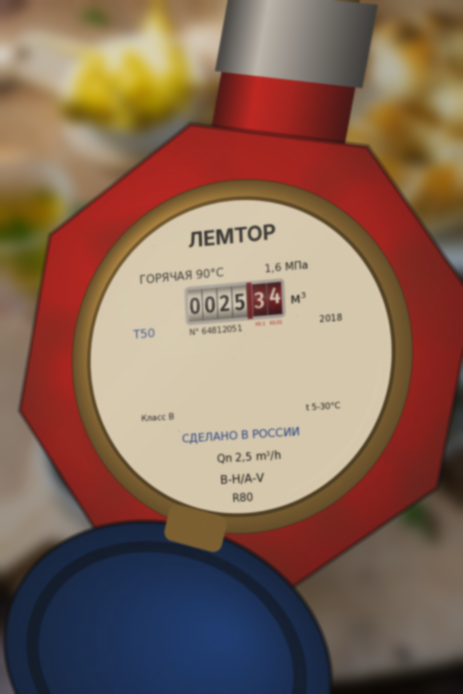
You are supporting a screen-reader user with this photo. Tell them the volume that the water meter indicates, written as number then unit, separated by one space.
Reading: 25.34 m³
